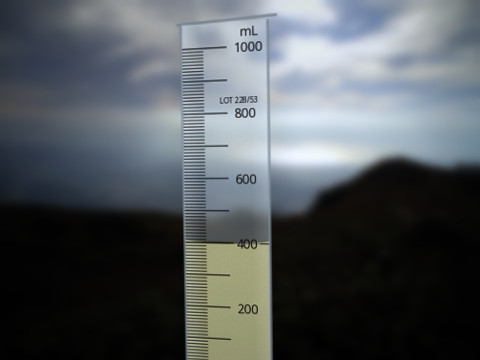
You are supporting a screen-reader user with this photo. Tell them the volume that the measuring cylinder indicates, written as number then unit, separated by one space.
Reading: 400 mL
